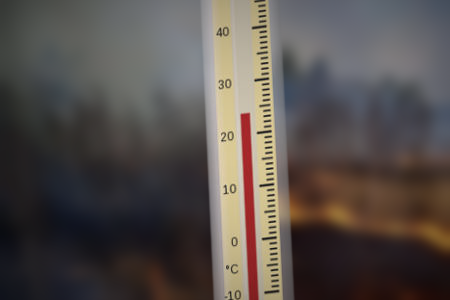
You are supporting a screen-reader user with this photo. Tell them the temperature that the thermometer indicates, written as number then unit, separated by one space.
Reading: 24 °C
